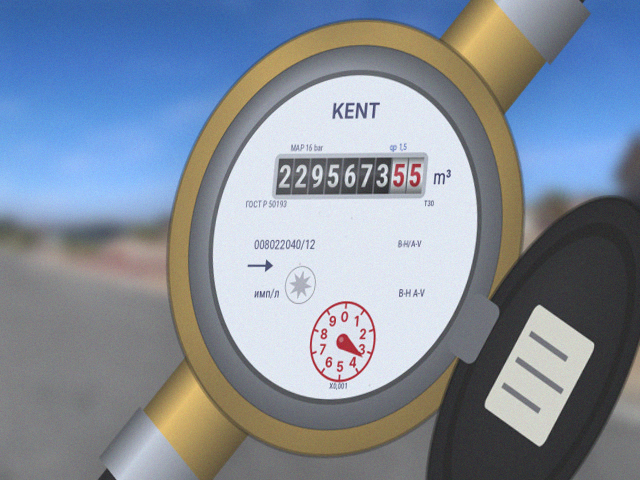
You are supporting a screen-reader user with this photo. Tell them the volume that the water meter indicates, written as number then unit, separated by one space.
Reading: 2295673.553 m³
